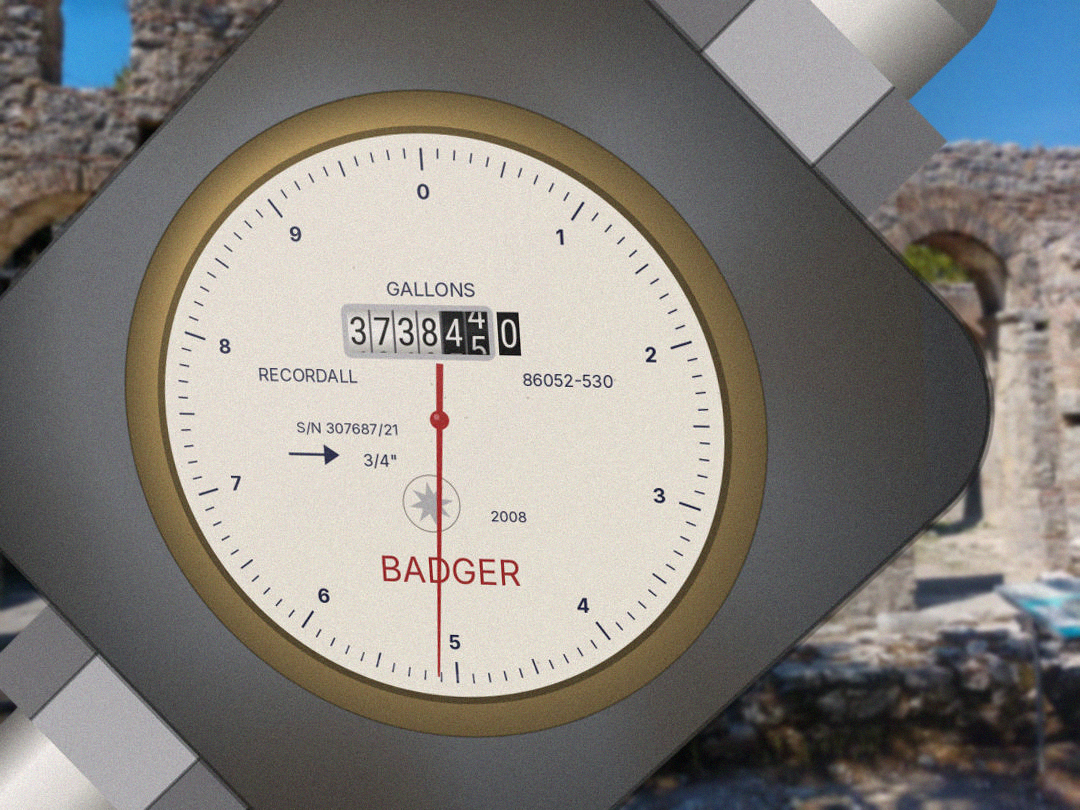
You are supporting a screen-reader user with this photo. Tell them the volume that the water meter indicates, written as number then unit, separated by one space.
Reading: 3738445.1 gal
